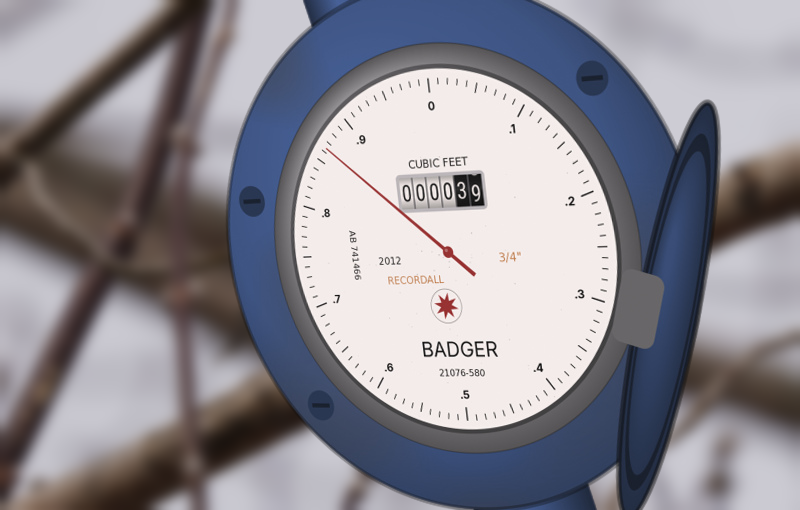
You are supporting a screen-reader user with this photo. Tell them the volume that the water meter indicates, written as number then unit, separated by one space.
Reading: 38.86 ft³
